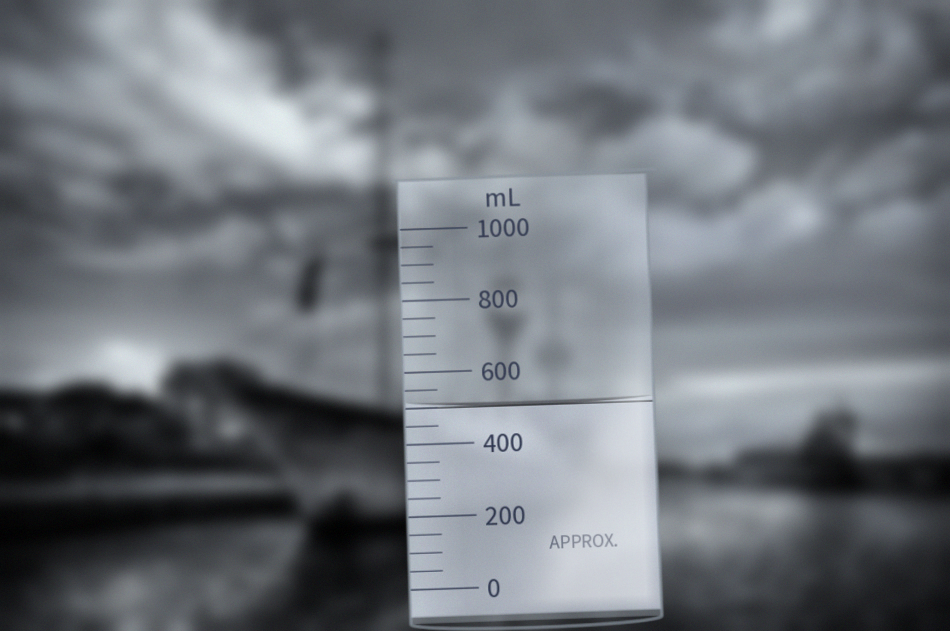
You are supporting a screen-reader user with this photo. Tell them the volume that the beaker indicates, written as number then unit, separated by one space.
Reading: 500 mL
